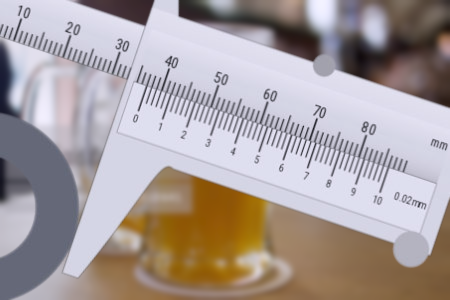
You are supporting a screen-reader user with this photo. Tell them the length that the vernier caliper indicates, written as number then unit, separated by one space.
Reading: 37.0 mm
